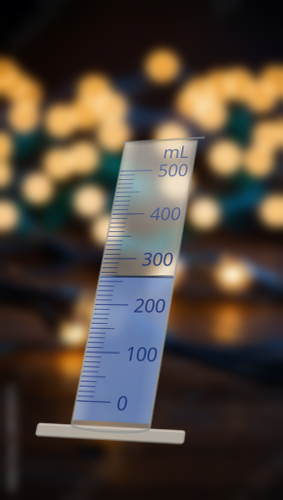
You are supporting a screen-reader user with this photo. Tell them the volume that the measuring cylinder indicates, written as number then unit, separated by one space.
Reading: 260 mL
